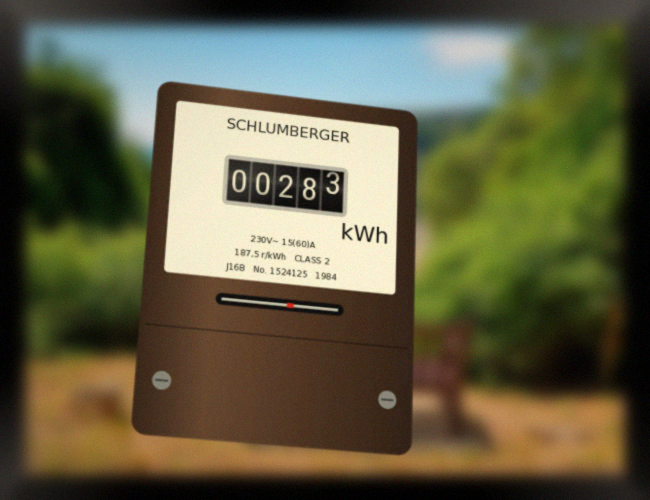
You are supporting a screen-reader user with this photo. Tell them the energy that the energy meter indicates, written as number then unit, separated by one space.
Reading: 283 kWh
